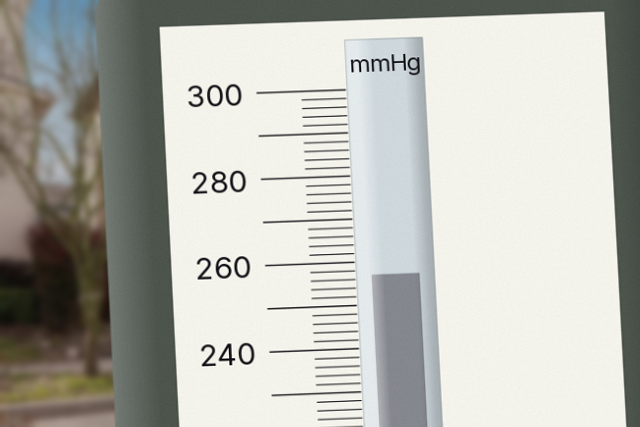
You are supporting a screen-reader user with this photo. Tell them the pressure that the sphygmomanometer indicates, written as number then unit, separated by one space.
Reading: 257 mmHg
